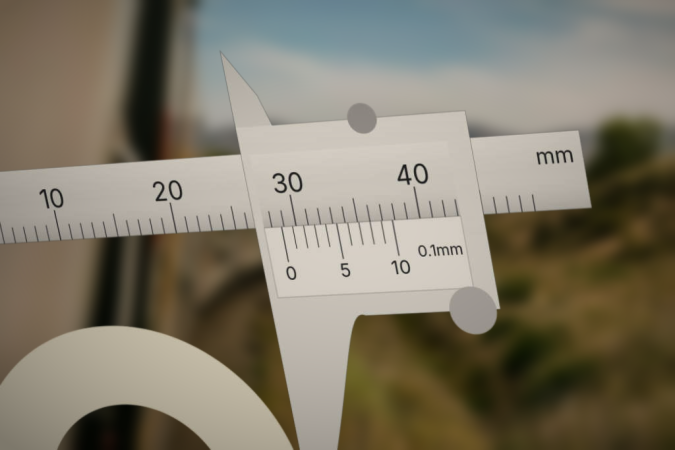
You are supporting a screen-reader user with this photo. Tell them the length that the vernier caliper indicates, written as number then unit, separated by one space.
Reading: 28.8 mm
